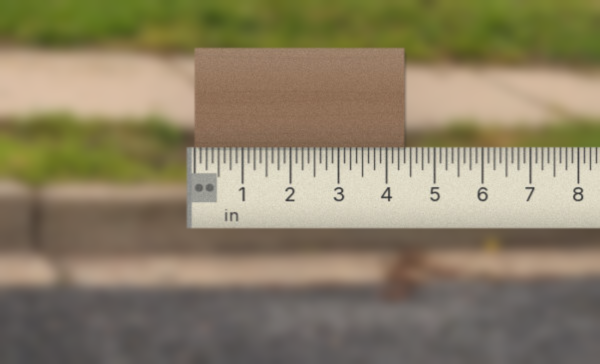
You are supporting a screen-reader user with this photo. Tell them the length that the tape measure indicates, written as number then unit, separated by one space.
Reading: 4.375 in
